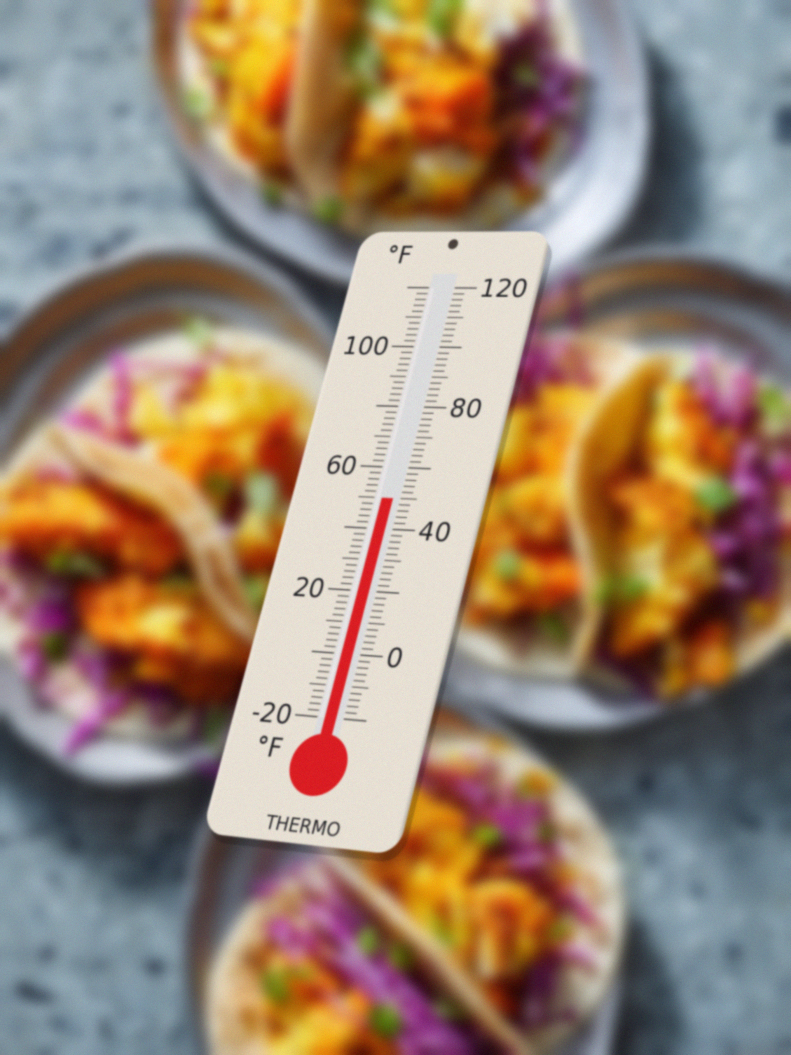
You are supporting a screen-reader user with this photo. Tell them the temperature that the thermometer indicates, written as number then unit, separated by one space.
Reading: 50 °F
